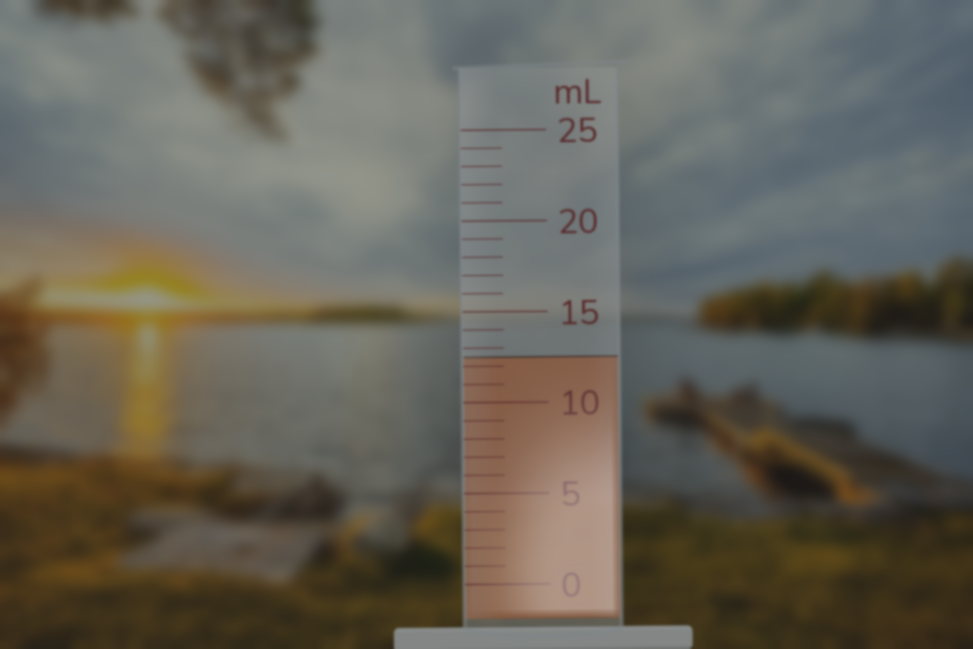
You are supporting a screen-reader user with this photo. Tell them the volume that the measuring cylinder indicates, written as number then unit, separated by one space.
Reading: 12.5 mL
